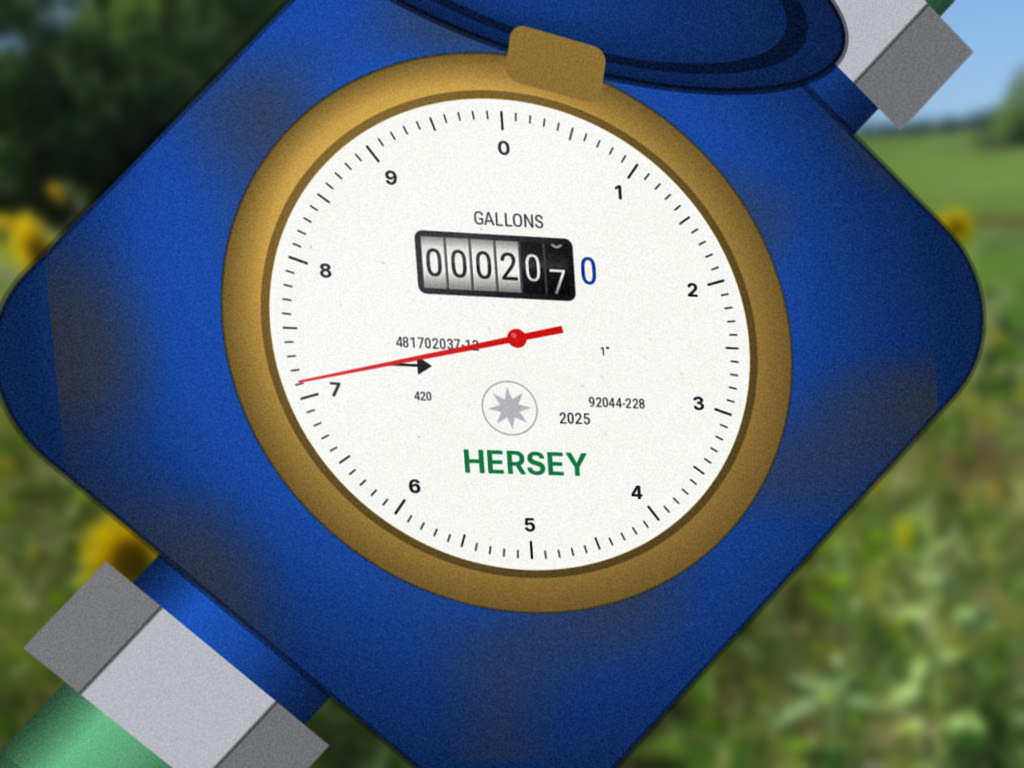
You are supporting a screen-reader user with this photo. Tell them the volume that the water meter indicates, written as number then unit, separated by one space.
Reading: 2067.1 gal
